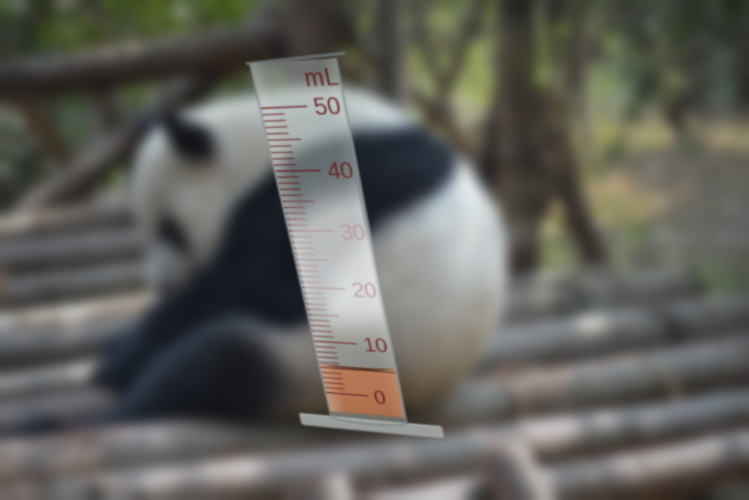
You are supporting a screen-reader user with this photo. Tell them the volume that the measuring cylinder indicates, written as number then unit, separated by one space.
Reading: 5 mL
